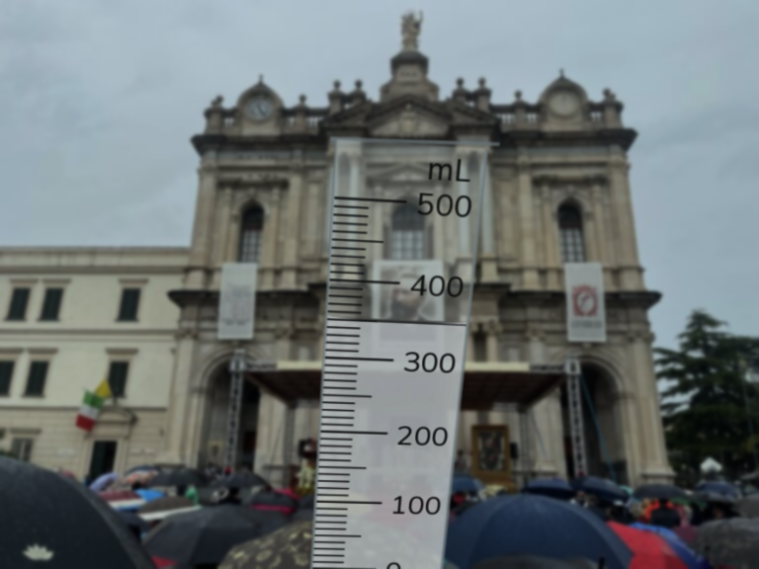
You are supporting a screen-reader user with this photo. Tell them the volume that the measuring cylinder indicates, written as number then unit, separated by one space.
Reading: 350 mL
